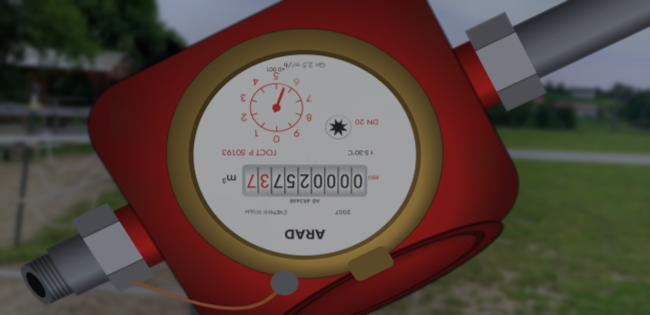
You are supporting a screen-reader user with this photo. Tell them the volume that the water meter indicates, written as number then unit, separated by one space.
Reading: 257.375 m³
